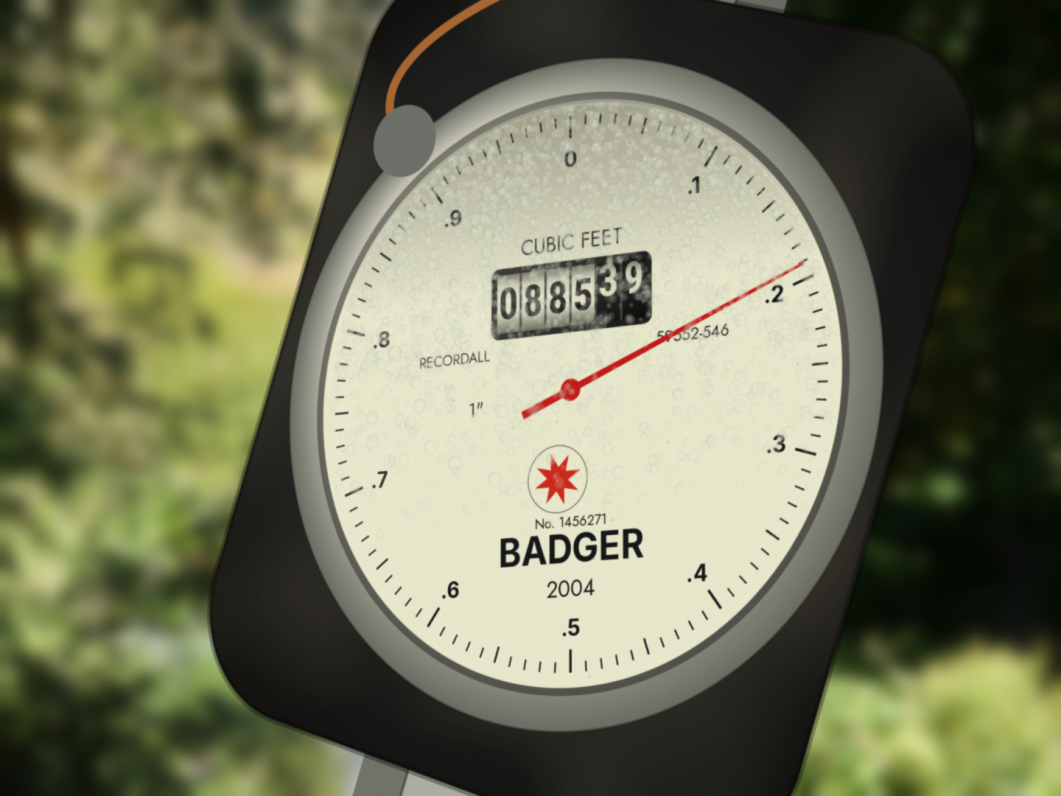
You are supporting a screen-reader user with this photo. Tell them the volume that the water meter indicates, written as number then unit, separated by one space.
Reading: 88539.19 ft³
